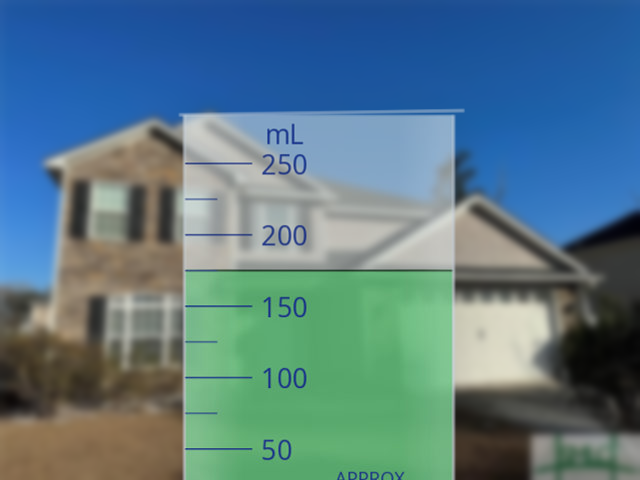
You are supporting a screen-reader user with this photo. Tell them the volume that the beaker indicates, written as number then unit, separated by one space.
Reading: 175 mL
